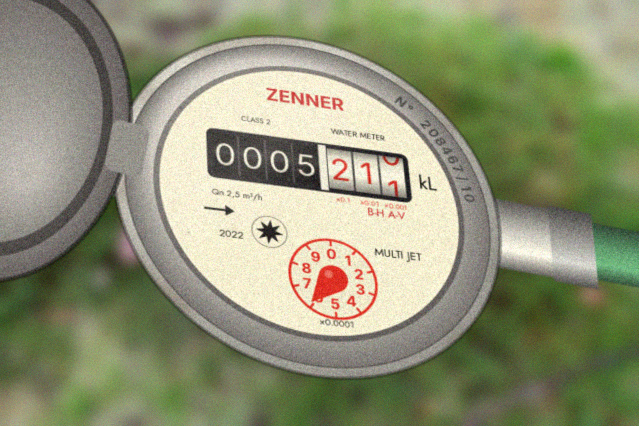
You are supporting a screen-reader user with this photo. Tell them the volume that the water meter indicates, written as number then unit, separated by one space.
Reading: 5.2106 kL
